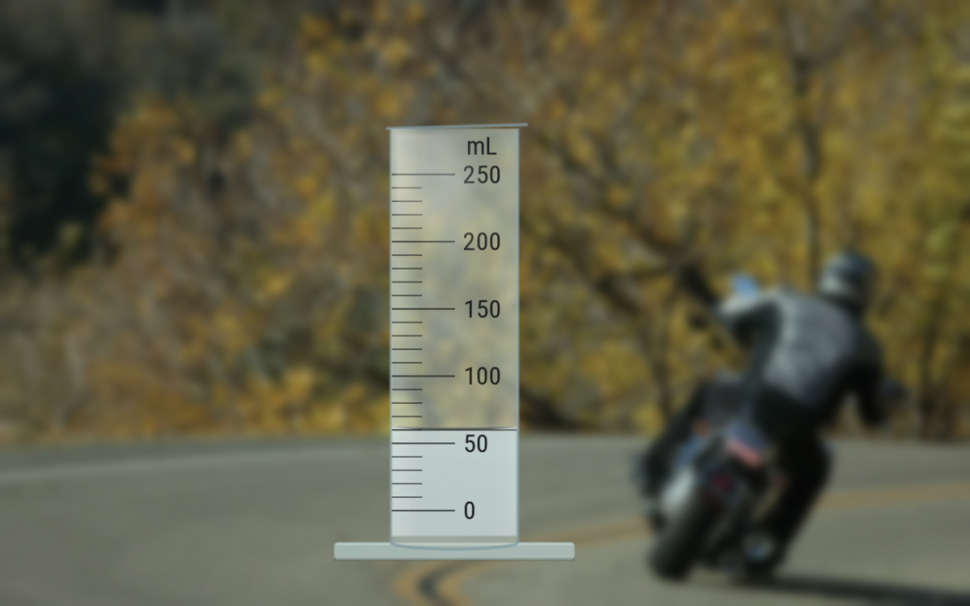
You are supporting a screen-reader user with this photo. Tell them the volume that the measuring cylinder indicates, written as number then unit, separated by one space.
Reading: 60 mL
